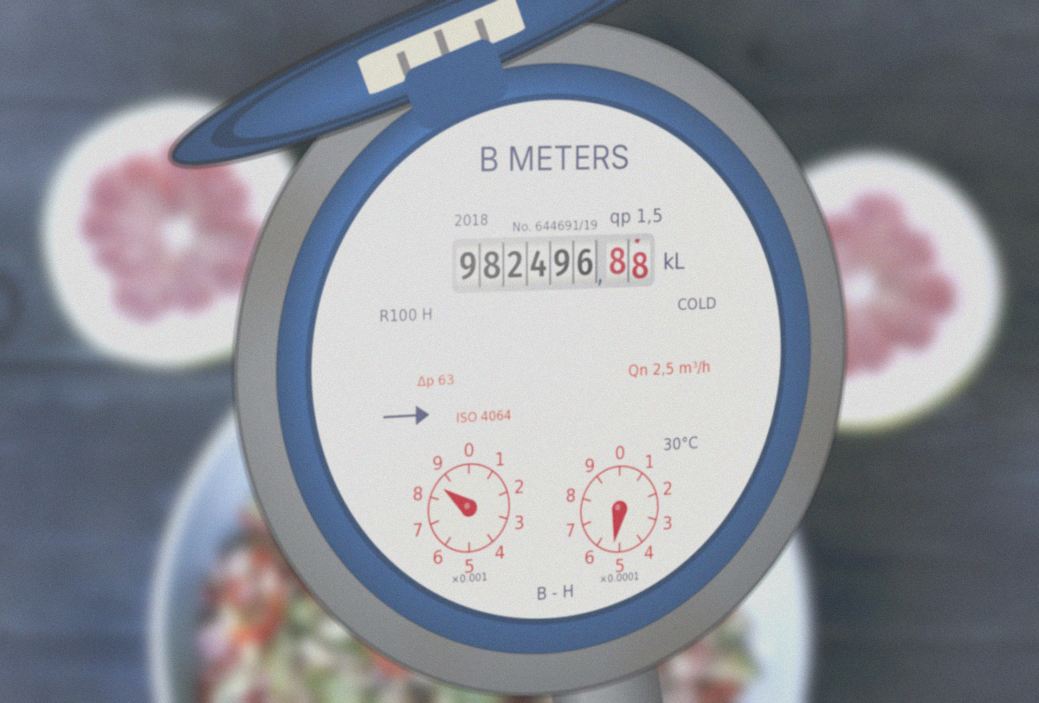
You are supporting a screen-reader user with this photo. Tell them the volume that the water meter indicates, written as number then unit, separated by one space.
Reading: 982496.8785 kL
